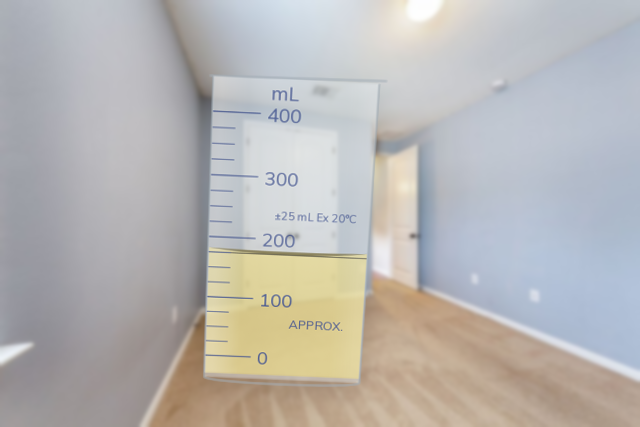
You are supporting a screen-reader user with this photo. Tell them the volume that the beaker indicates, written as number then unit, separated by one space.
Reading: 175 mL
